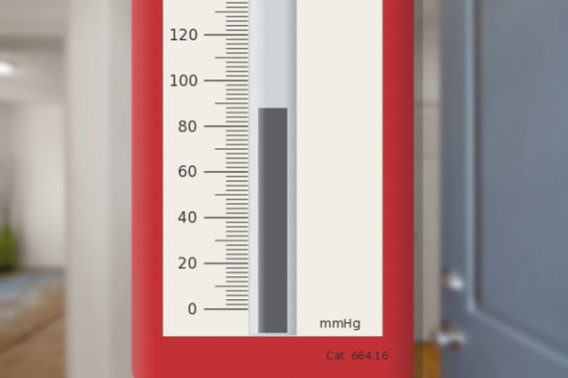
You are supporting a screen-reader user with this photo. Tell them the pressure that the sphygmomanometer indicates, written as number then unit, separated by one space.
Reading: 88 mmHg
